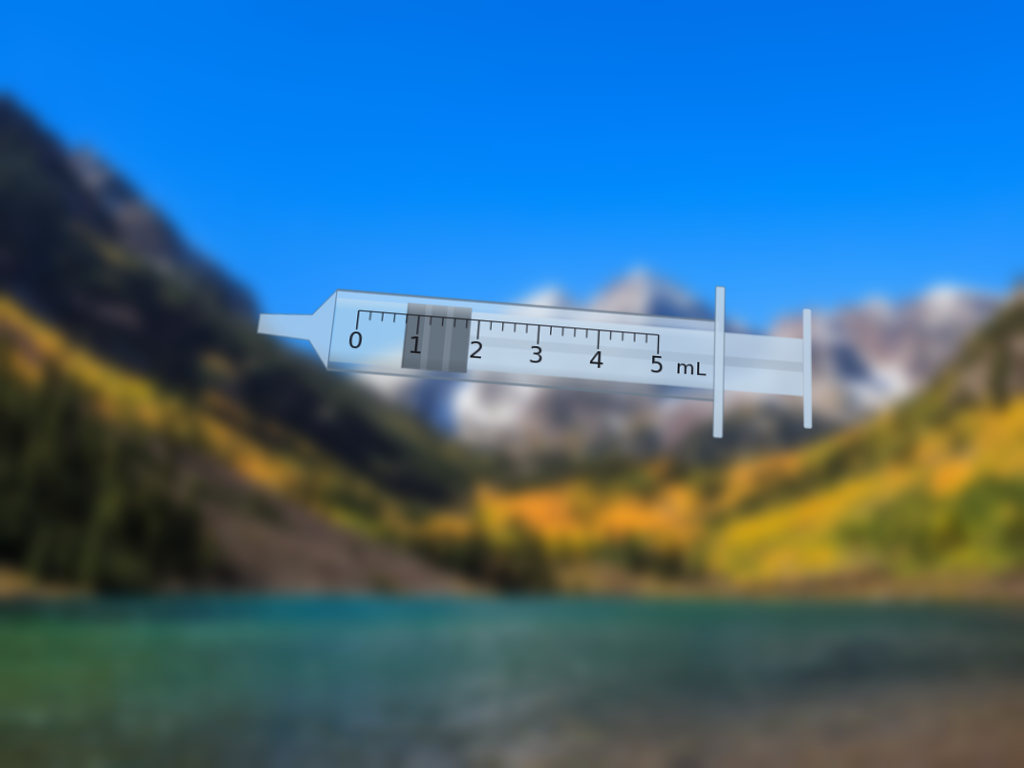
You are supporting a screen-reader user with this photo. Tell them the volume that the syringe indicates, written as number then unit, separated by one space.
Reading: 0.8 mL
